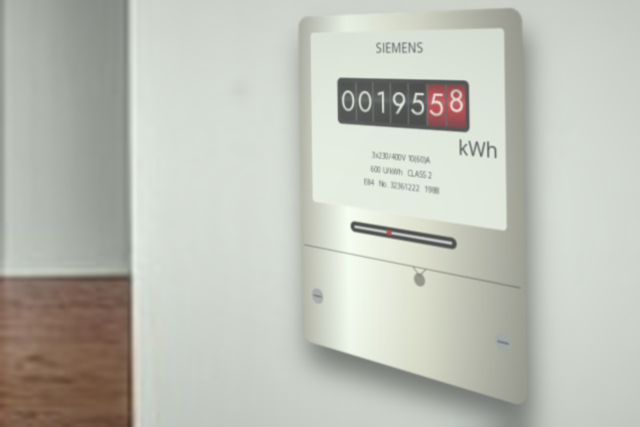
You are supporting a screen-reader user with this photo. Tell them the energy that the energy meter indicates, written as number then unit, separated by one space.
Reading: 195.58 kWh
